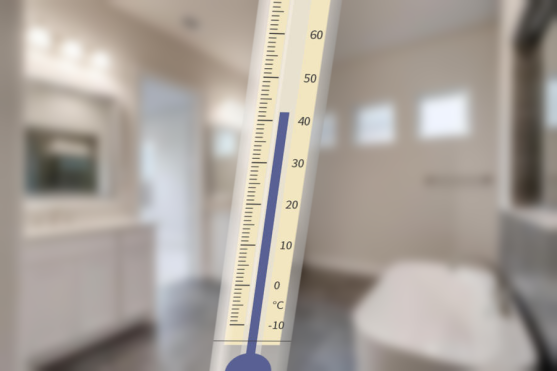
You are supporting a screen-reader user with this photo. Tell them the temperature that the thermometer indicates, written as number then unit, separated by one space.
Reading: 42 °C
